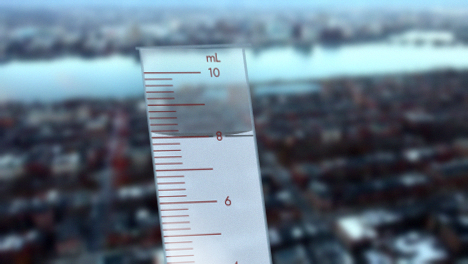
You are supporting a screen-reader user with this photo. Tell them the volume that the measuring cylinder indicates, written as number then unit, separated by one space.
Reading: 8 mL
